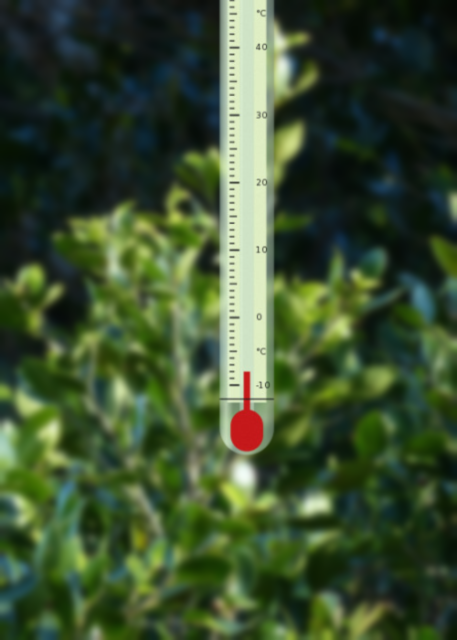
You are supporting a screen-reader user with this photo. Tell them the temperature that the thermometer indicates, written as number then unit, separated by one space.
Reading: -8 °C
